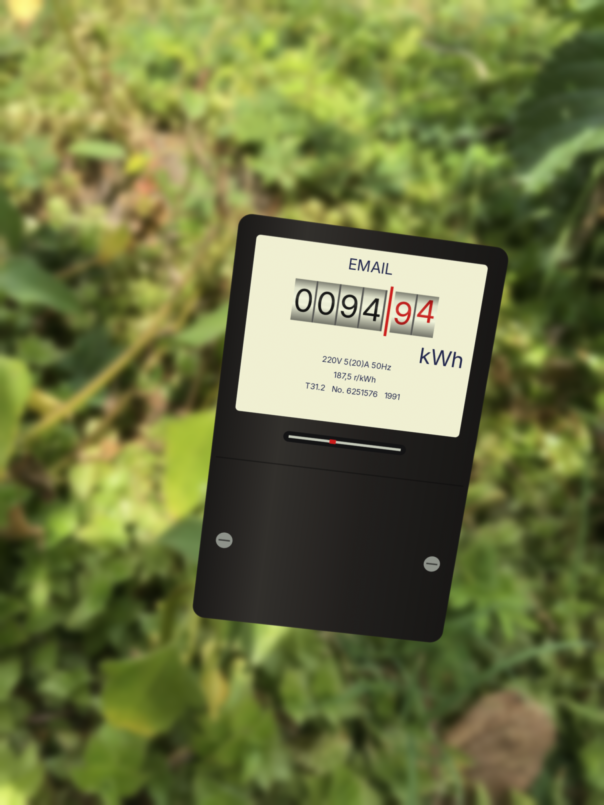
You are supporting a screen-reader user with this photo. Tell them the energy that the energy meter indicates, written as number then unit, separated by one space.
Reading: 94.94 kWh
